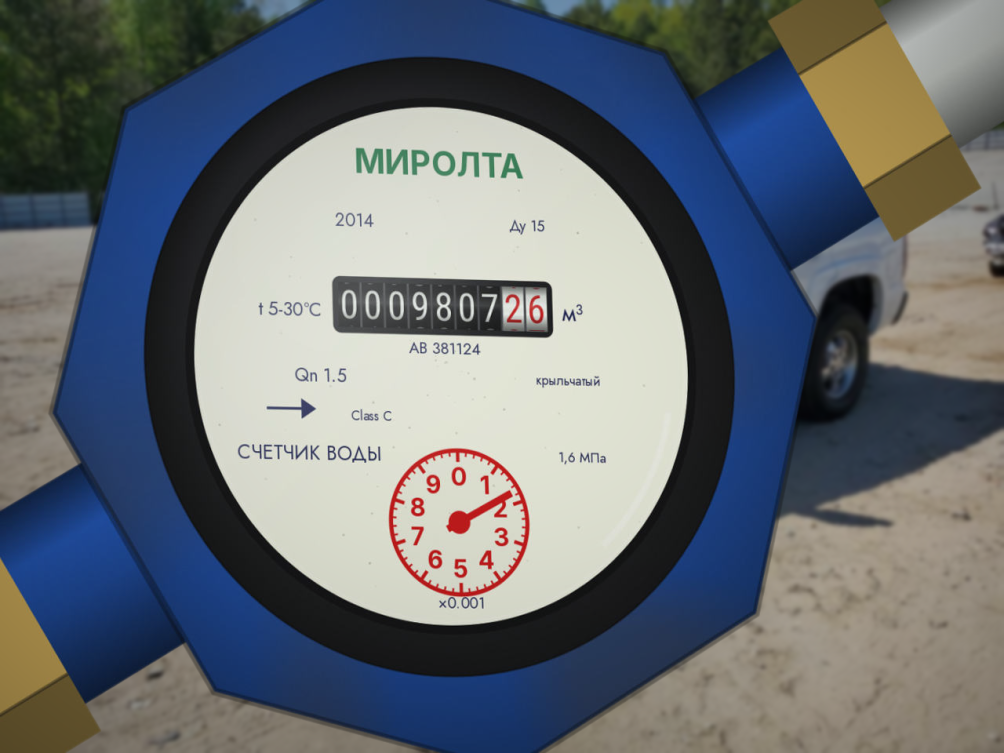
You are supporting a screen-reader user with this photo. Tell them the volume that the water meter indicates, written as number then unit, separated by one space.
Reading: 9807.261 m³
